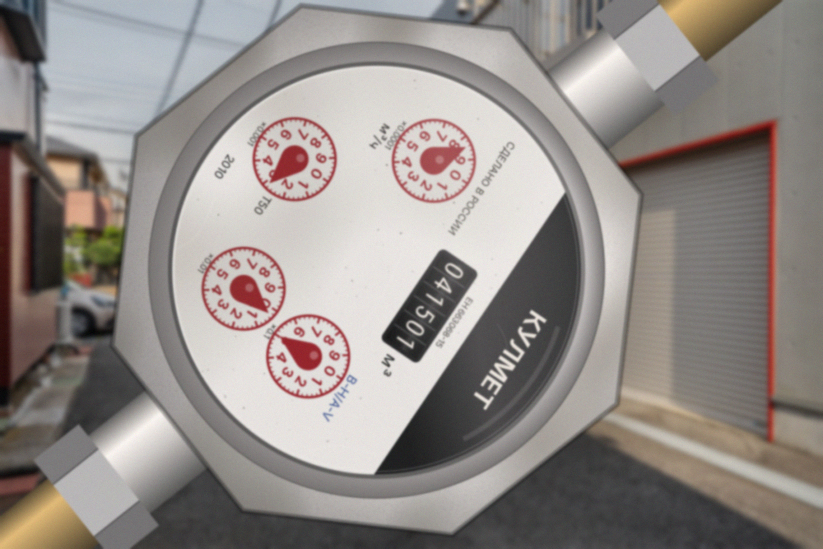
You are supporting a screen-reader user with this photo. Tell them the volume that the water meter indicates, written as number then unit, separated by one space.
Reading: 41501.5028 m³
